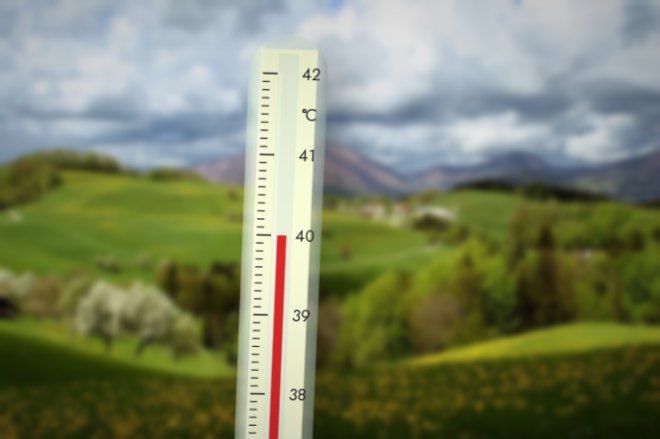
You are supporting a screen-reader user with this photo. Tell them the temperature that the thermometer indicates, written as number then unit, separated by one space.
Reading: 40 °C
